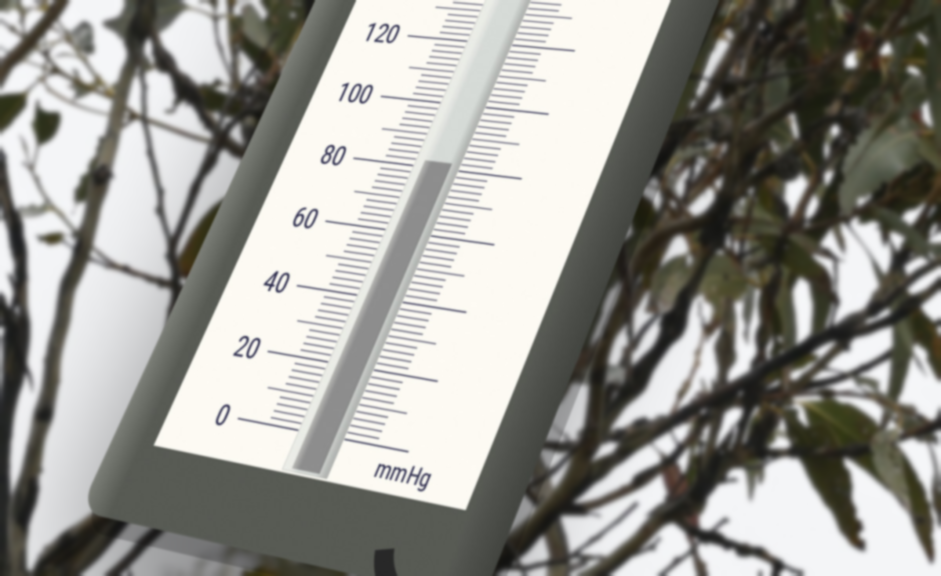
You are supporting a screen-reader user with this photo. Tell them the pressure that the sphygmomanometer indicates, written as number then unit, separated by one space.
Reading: 82 mmHg
